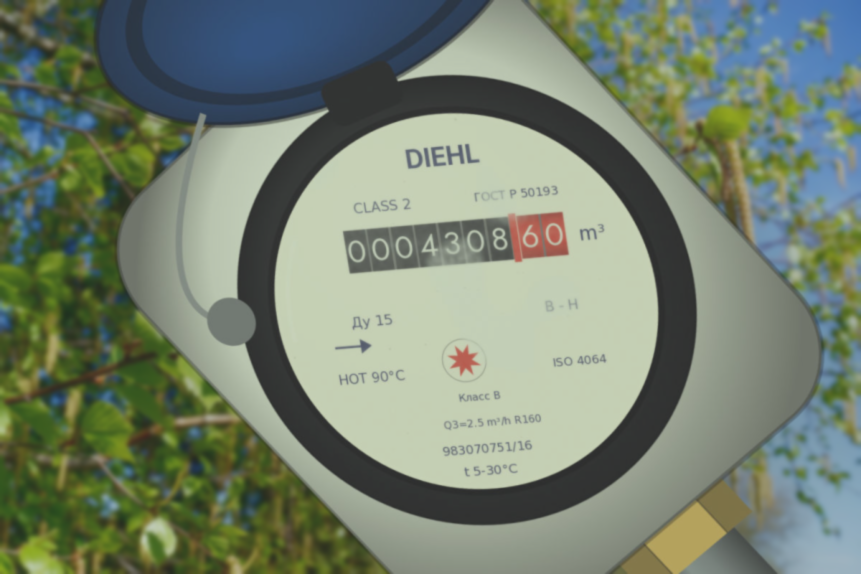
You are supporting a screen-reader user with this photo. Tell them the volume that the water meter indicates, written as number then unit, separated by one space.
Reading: 4308.60 m³
